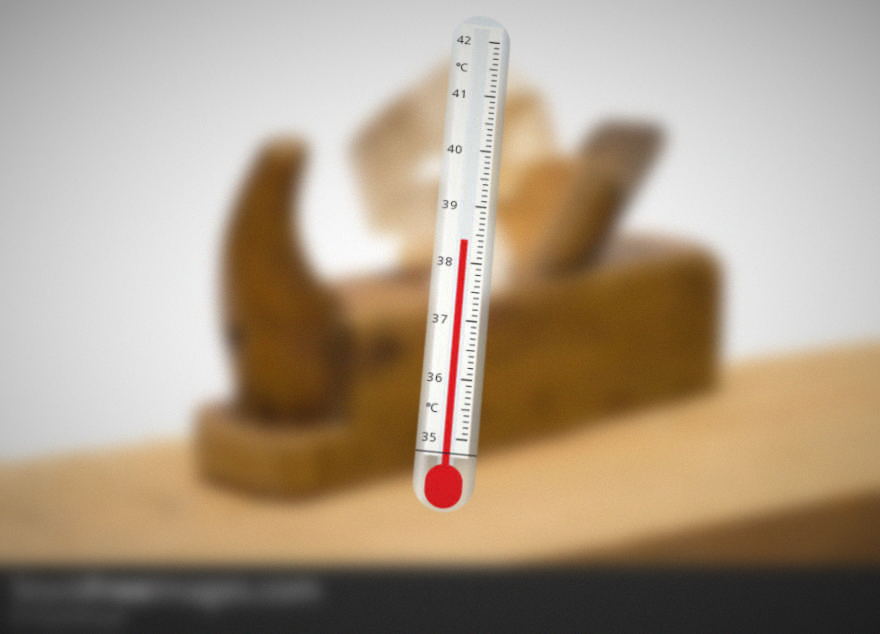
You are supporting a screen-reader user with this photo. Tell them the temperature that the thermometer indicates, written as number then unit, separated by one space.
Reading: 38.4 °C
